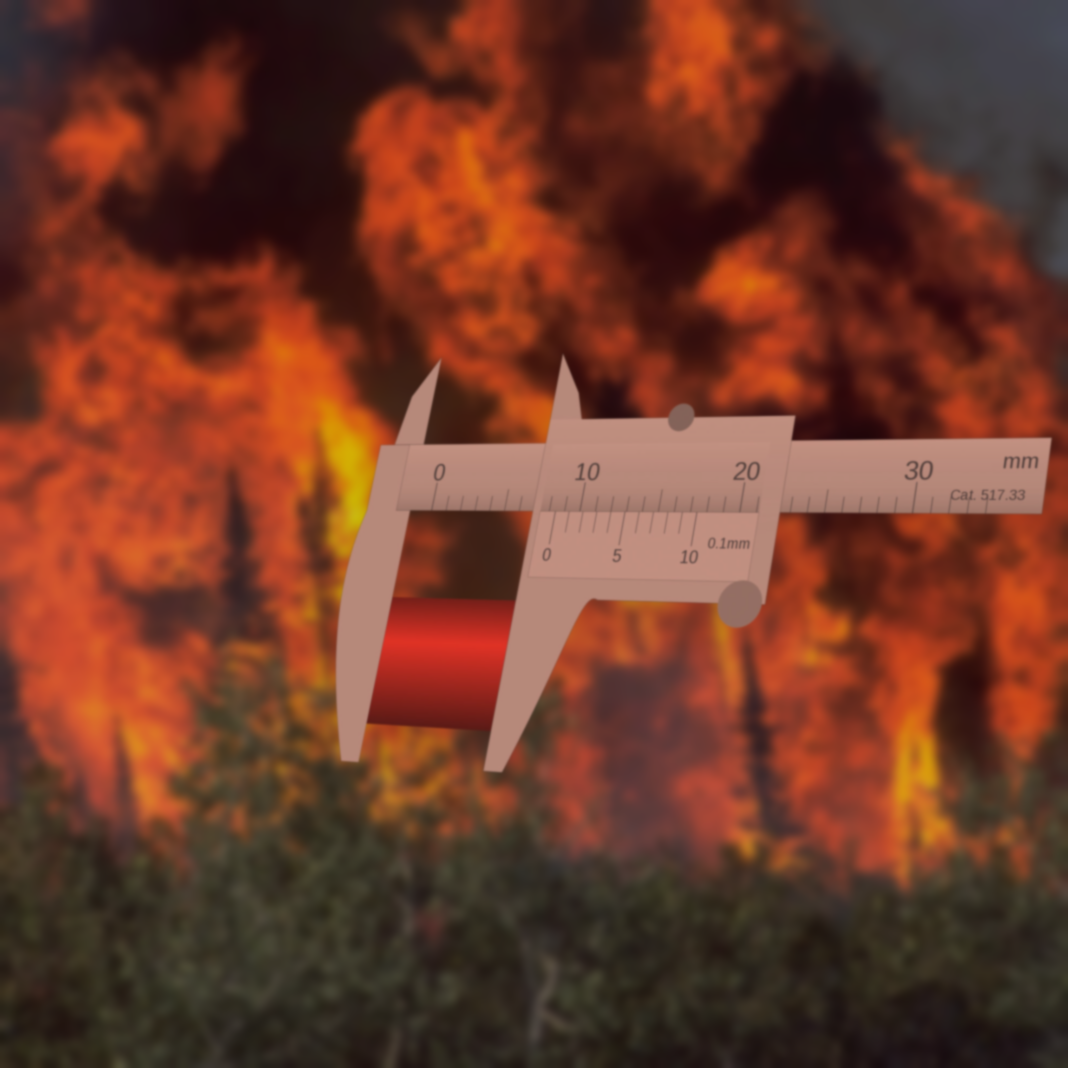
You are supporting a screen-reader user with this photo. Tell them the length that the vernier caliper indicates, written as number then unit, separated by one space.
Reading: 8.4 mm
